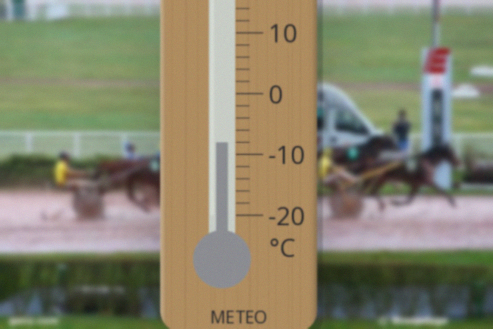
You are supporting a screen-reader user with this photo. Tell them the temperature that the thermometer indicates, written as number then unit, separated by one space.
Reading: -8 °C
